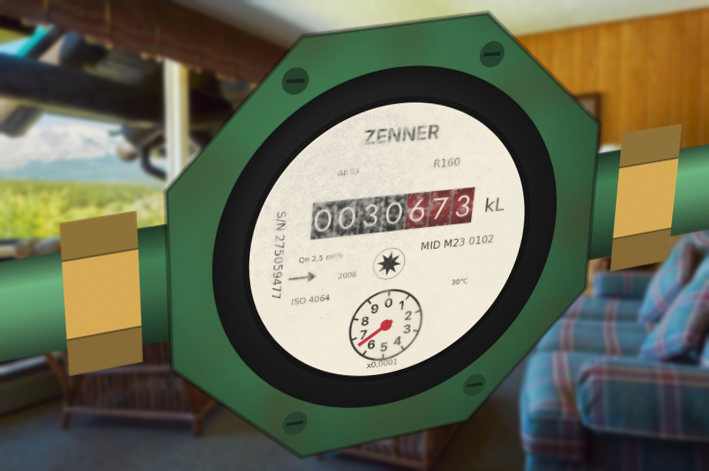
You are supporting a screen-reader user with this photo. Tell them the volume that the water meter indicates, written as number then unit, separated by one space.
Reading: 30.6736 kL
